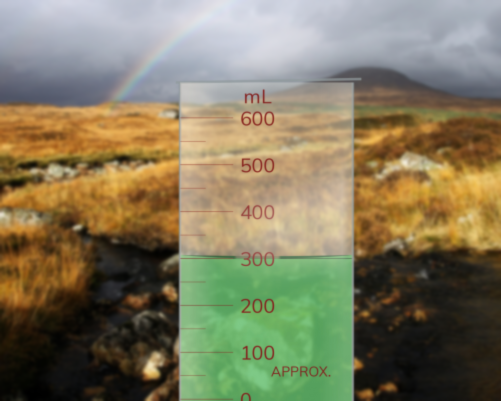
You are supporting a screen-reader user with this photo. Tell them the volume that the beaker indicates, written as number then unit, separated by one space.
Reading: 300 mL
